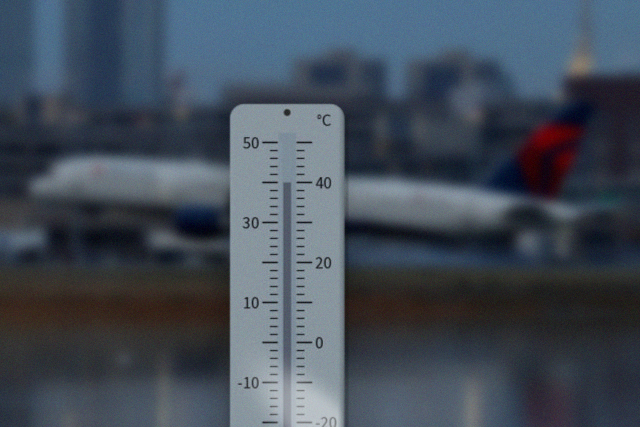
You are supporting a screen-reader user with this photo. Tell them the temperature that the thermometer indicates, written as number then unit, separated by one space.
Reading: 40 °C
